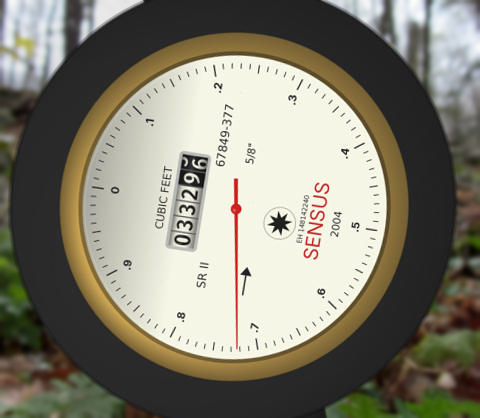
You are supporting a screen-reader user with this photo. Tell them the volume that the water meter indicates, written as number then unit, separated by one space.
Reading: 33295.72 ft³
